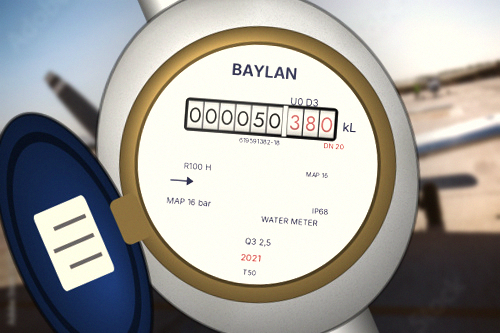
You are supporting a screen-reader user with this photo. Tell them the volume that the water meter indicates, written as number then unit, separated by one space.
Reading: 50.380 kL
